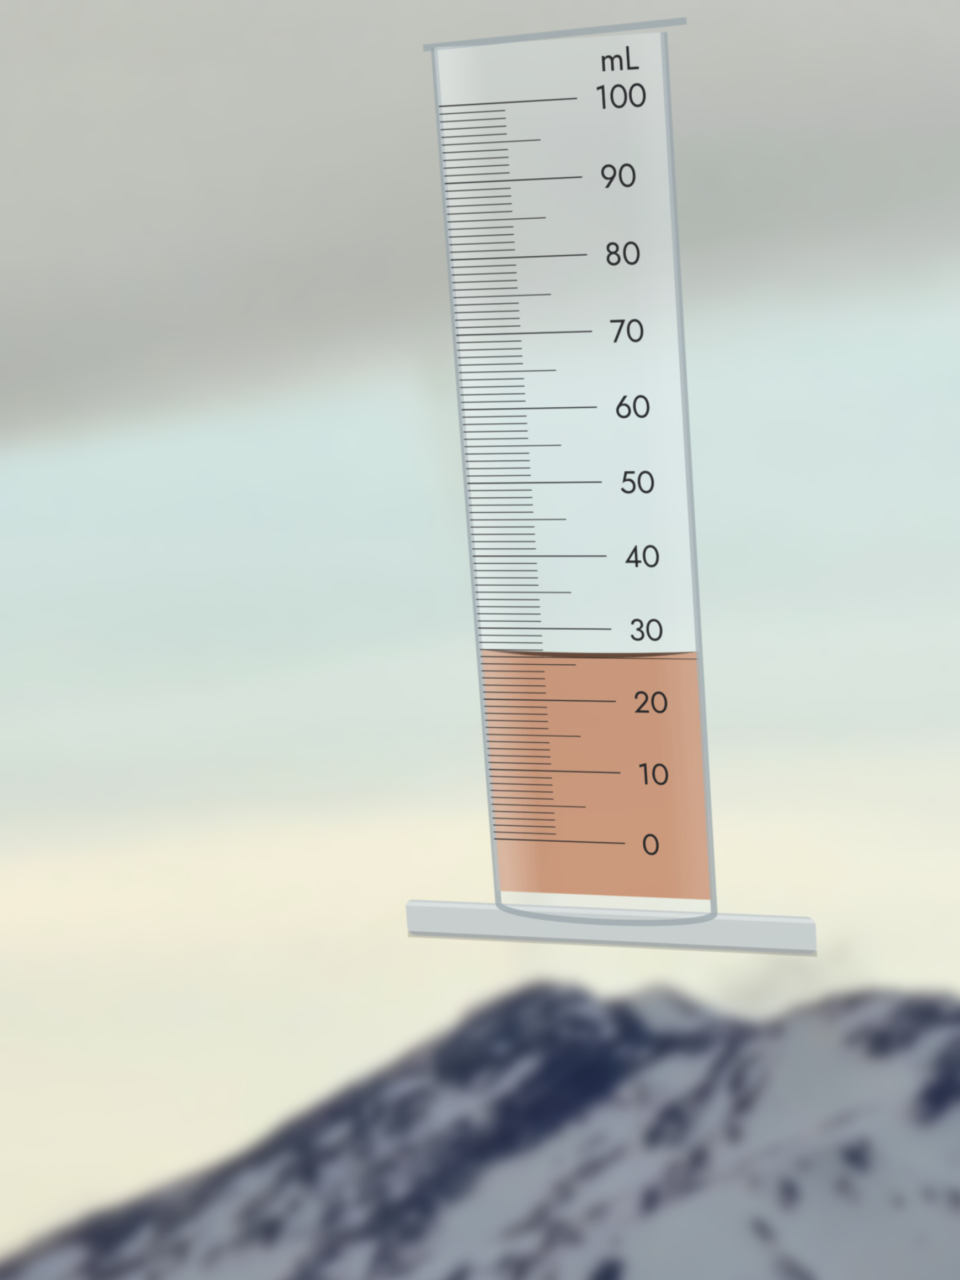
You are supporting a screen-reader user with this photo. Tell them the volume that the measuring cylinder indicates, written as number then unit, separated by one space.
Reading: 26 mL
